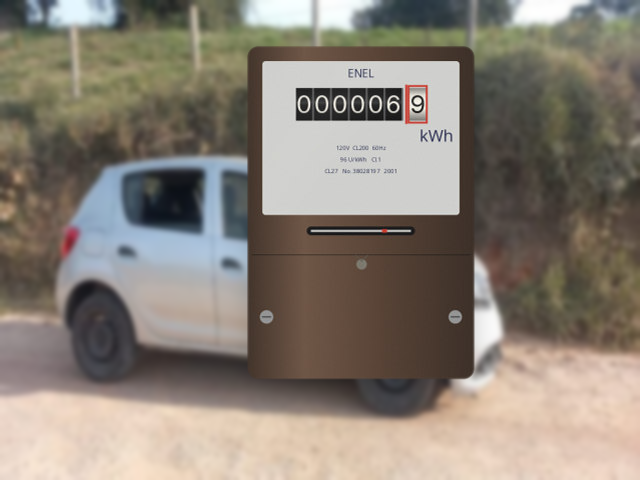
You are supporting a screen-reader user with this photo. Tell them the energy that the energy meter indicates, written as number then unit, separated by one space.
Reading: 6.9 kWh
